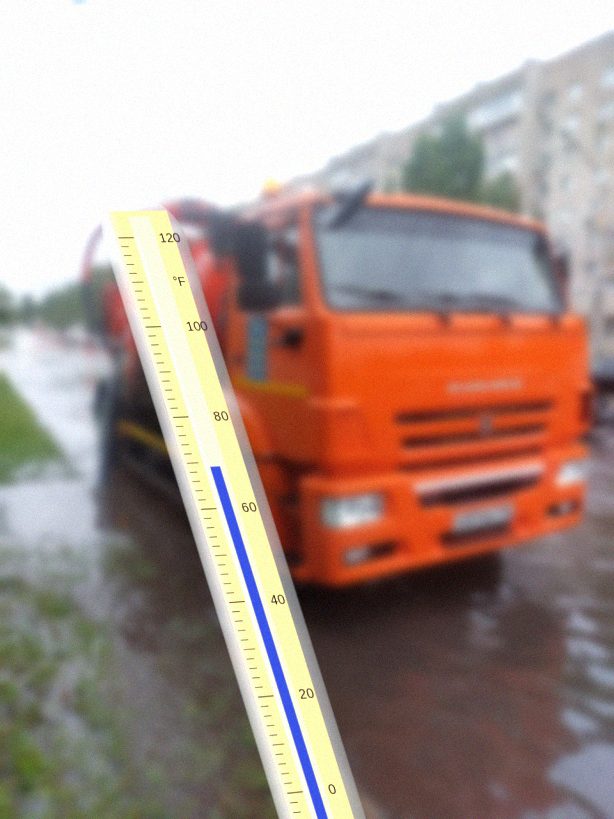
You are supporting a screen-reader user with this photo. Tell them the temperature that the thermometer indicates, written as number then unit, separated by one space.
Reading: 69 °F
